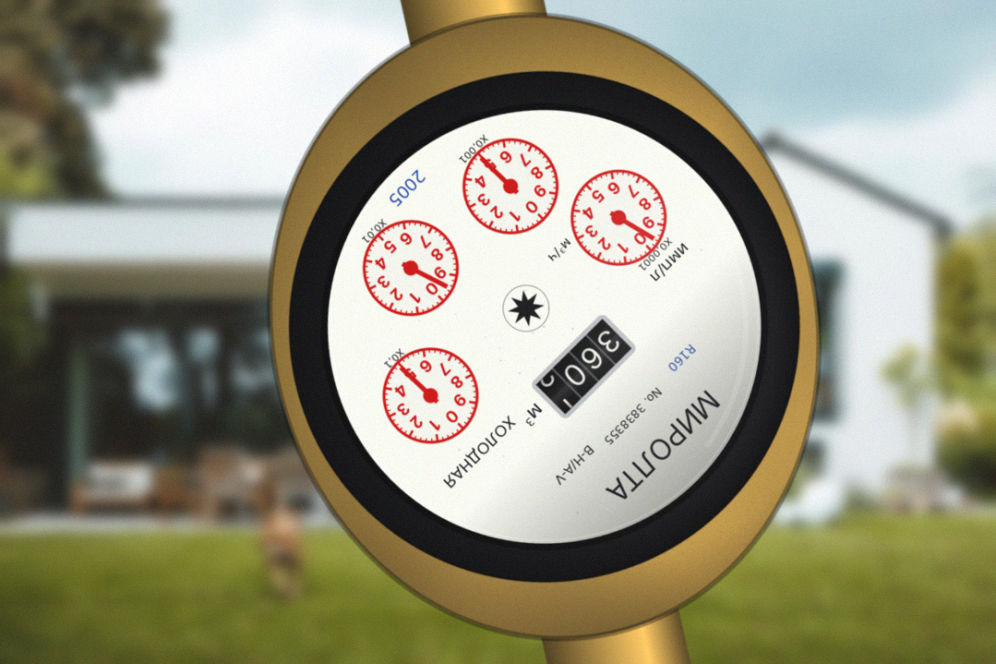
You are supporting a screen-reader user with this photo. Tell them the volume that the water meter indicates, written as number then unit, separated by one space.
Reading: 3601.4949 m³
